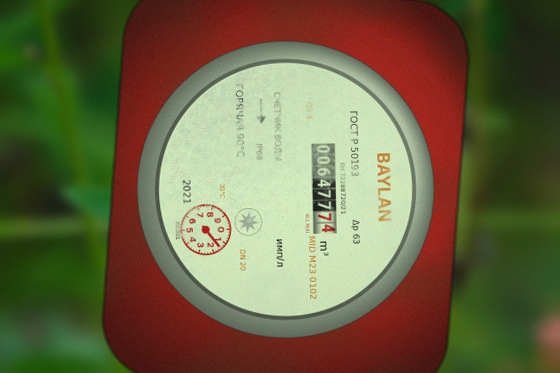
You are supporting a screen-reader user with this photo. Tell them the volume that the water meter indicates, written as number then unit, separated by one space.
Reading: 6477.741 m³
